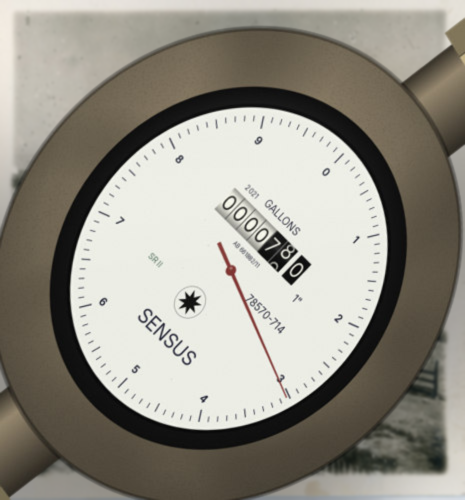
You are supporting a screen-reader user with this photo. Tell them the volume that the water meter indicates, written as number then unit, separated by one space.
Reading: 783.0 gal
